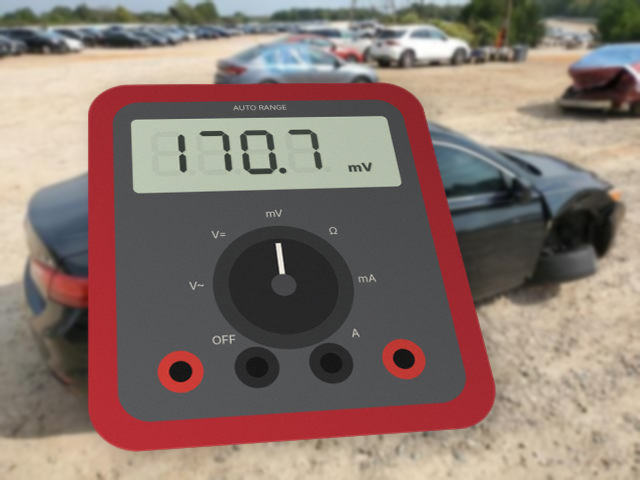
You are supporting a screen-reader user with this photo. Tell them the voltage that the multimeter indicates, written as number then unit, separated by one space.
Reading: 170.7 mV
